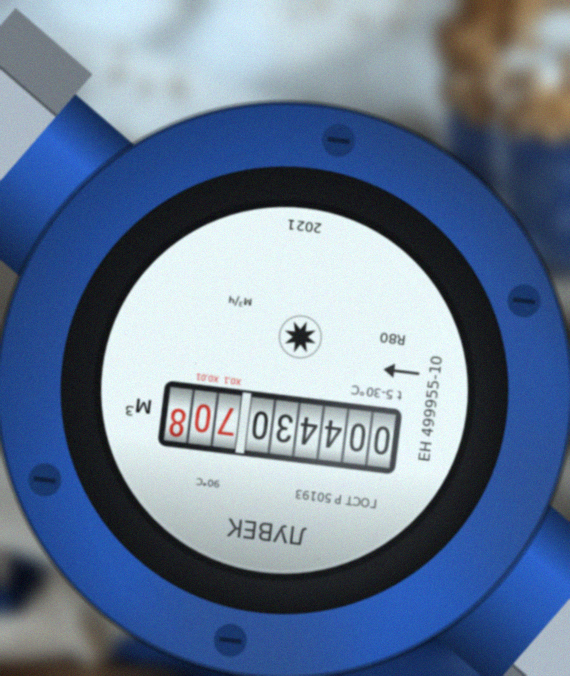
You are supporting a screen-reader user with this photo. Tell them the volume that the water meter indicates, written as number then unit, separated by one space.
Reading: 4430.708 m³
